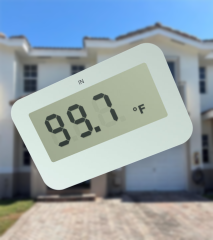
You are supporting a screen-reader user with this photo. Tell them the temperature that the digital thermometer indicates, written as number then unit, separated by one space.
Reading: 99.7 °F
